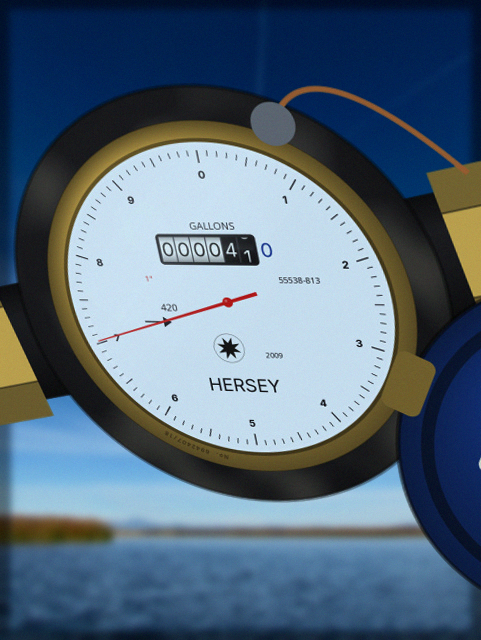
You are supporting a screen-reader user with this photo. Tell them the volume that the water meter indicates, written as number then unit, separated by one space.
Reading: 407.0 gal
